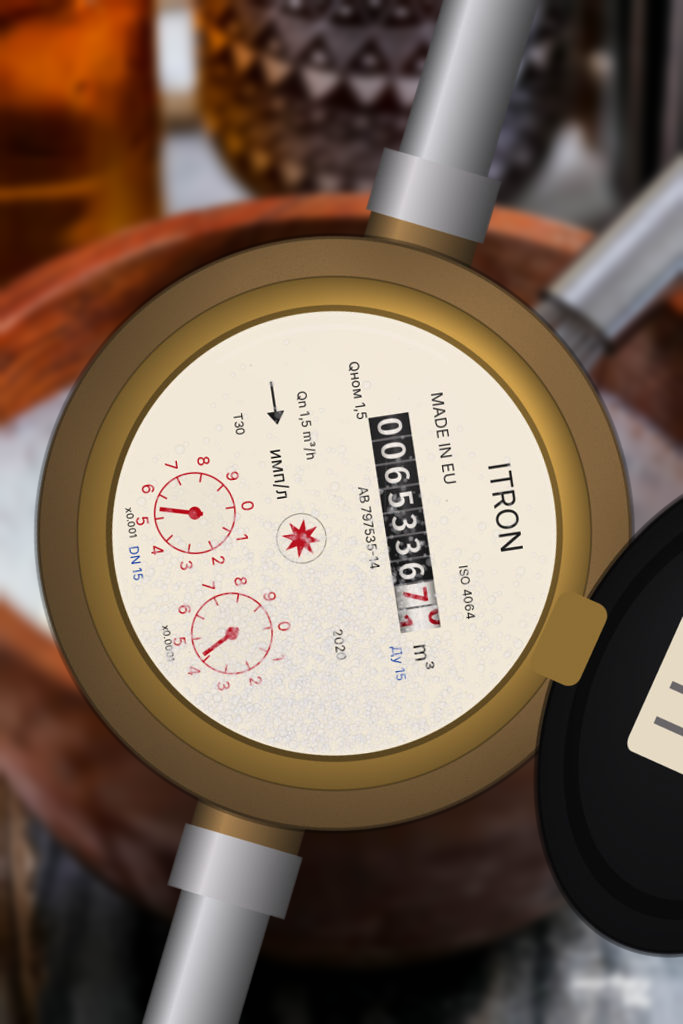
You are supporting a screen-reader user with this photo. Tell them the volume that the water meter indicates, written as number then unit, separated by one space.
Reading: 65336.7054 m³
